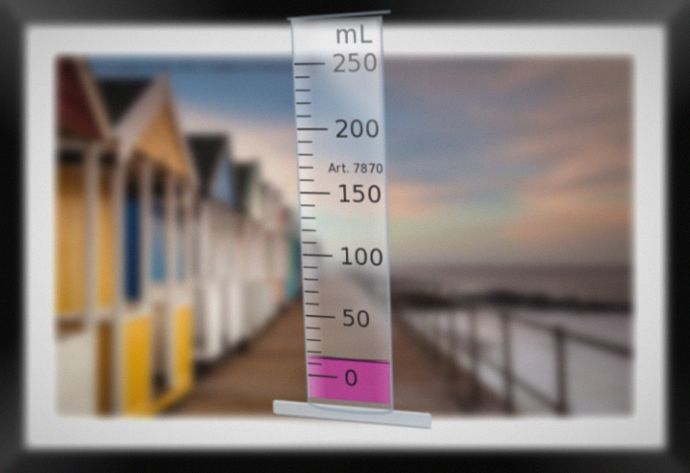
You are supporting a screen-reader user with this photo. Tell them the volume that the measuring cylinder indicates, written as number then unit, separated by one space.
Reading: 15 mL
